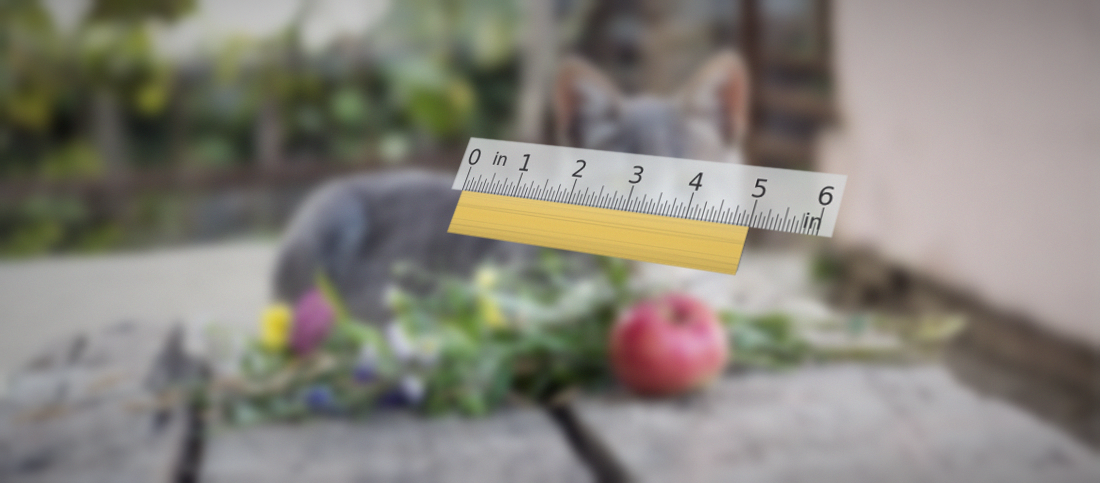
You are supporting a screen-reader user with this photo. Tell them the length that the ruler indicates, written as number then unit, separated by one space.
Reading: 5 in
